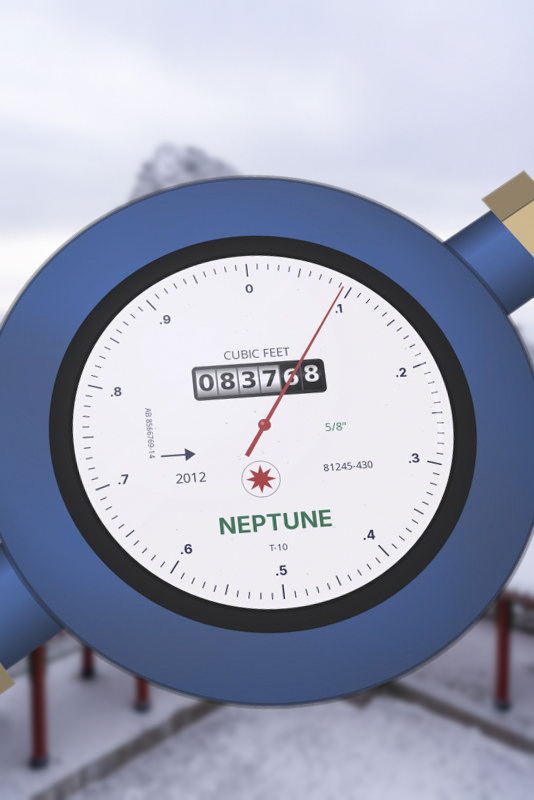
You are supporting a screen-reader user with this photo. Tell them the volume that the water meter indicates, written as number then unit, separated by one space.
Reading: 83768.09 ft³
